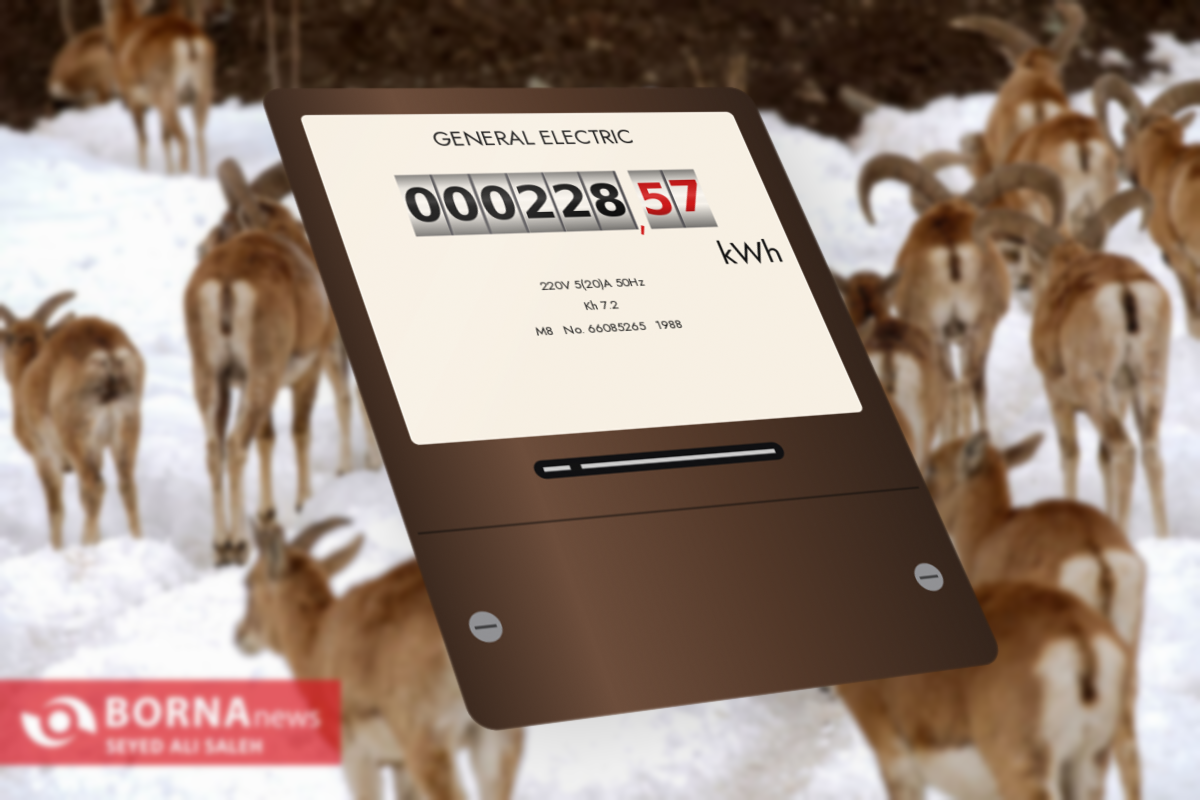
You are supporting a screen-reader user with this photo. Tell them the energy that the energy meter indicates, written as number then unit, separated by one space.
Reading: 228.57 kWh
